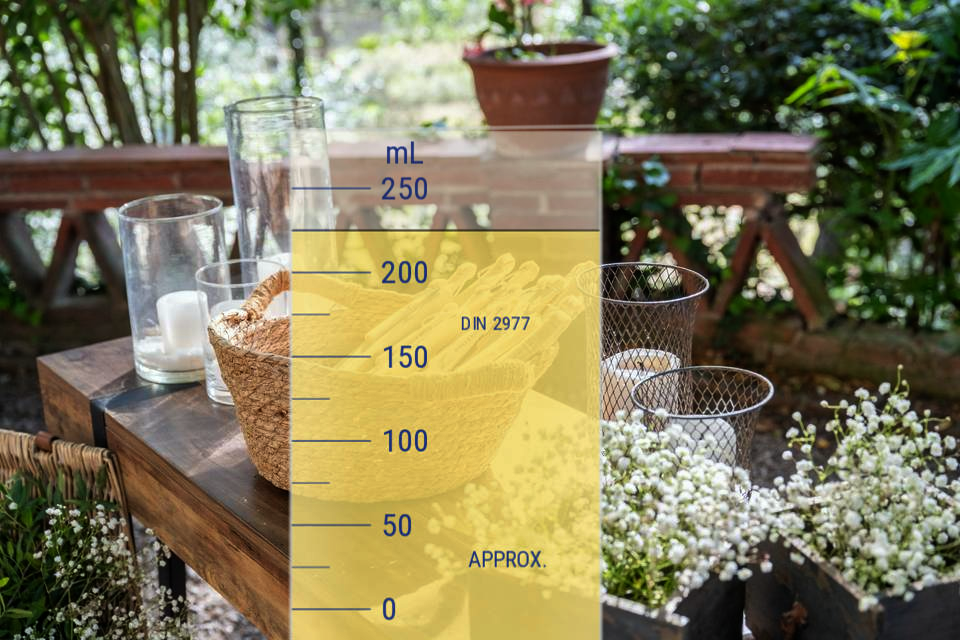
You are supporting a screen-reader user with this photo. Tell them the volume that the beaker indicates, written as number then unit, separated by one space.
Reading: 225 mL
